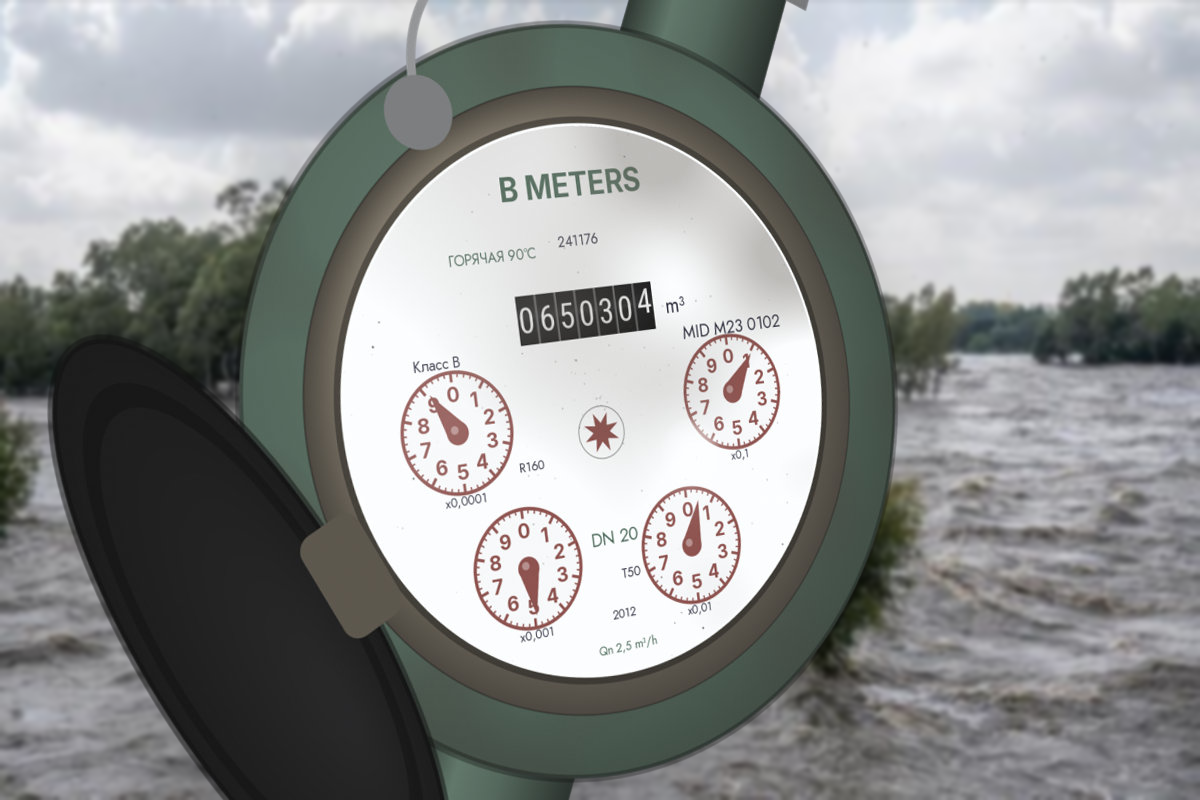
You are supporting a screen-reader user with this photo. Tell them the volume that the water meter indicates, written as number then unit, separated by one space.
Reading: 650304.1049 m³
